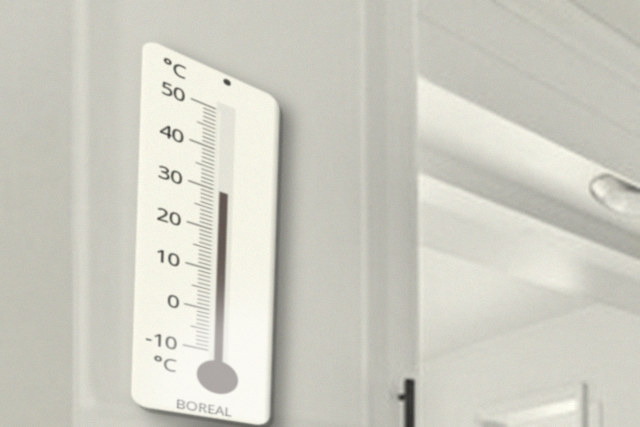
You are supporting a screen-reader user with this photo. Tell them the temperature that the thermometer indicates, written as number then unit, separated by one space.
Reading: 30 °C
